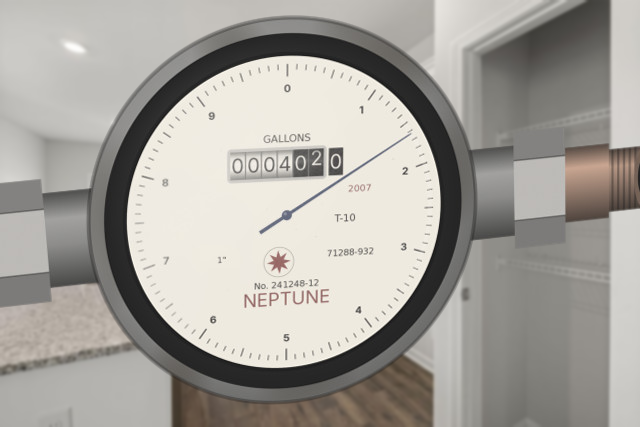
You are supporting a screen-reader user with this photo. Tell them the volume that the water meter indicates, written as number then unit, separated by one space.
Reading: 4021.6 gal
